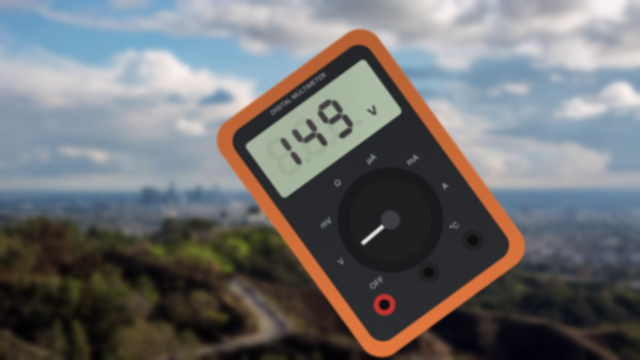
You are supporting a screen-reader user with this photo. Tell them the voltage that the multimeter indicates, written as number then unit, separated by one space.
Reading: 149 V
